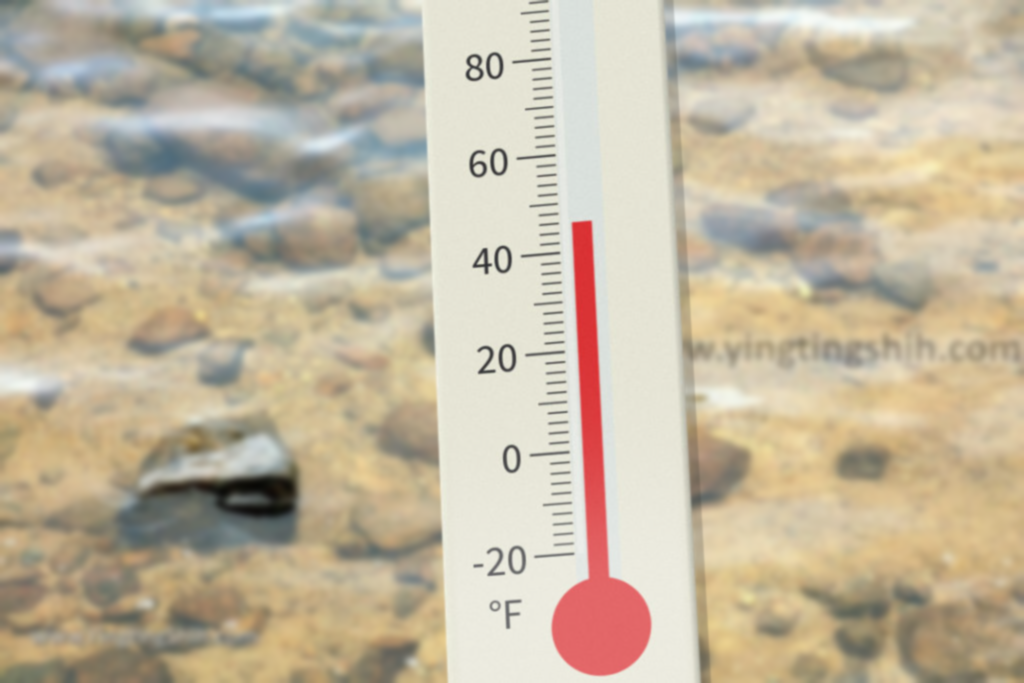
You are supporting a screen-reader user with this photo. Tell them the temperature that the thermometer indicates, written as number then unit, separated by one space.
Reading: 46 °F
